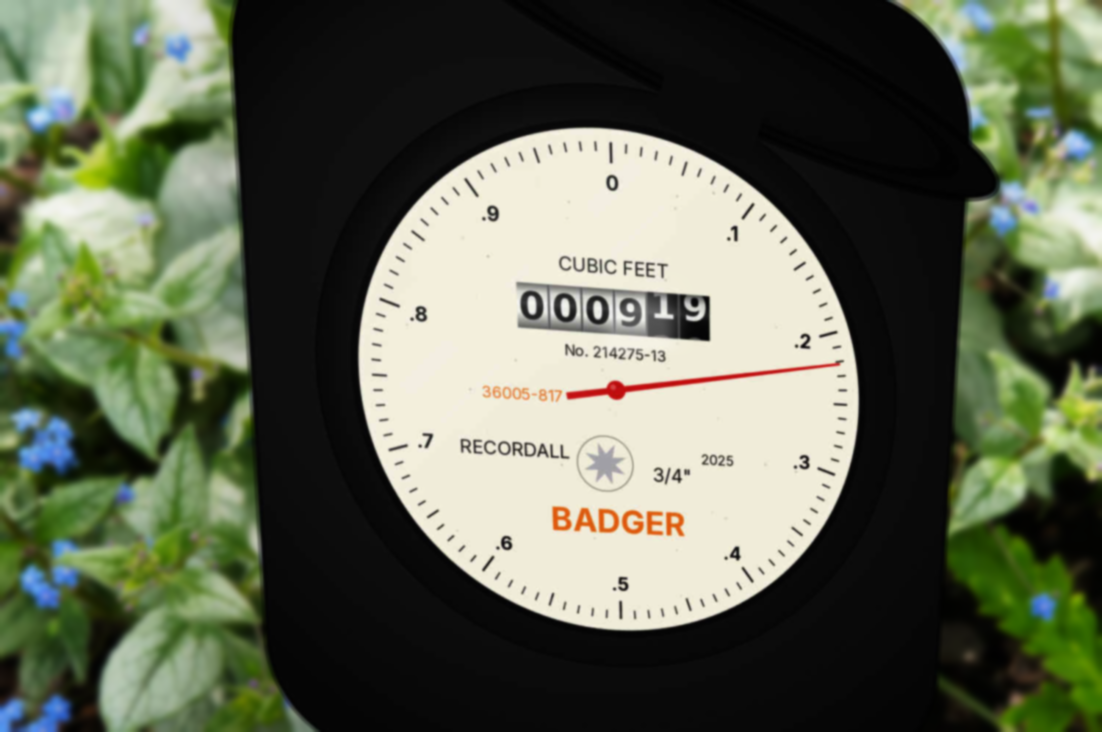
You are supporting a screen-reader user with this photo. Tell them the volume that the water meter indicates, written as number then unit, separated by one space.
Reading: 919.22 ft³
